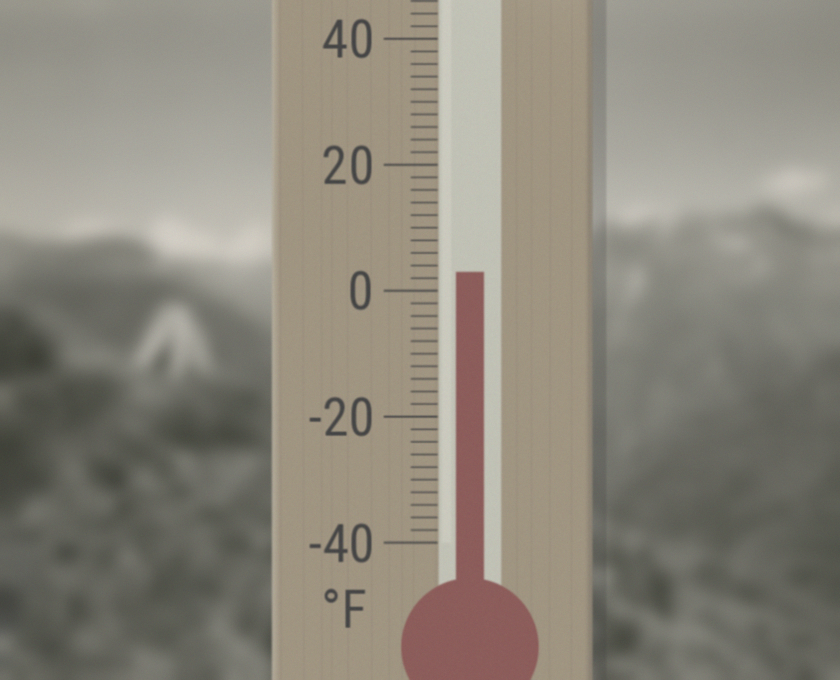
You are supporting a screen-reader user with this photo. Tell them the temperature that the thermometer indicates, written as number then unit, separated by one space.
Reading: 3 °F
